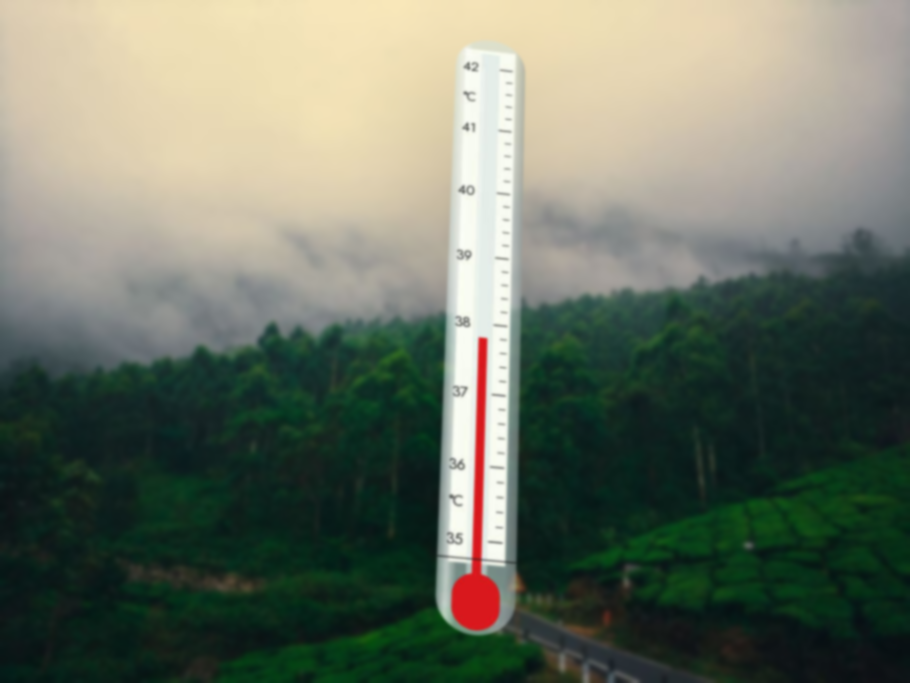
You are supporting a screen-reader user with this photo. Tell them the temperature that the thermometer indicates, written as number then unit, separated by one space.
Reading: 37.8 °C
